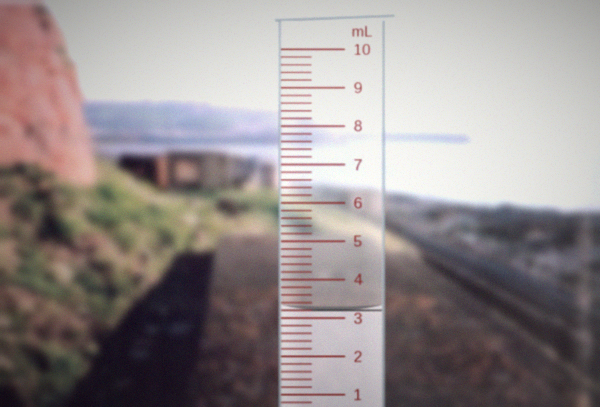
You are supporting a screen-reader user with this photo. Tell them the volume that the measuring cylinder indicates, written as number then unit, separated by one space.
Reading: 3.2 mL
